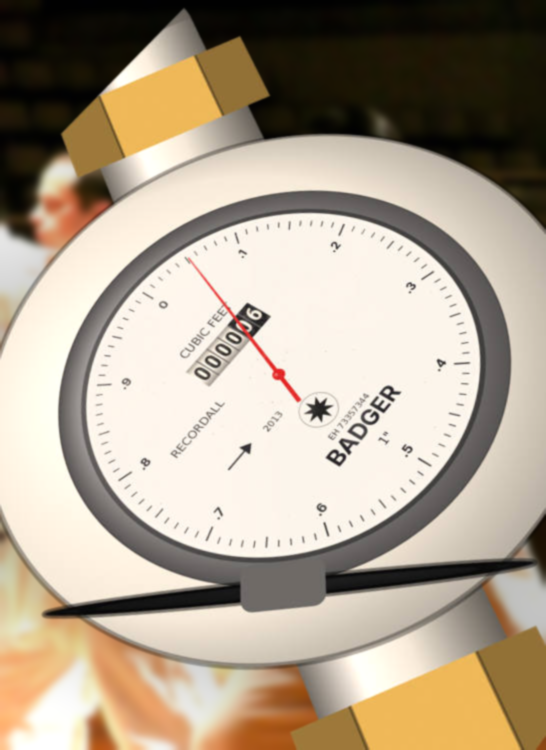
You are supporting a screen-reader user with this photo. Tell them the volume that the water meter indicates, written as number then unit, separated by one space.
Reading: 6.05 ft³
